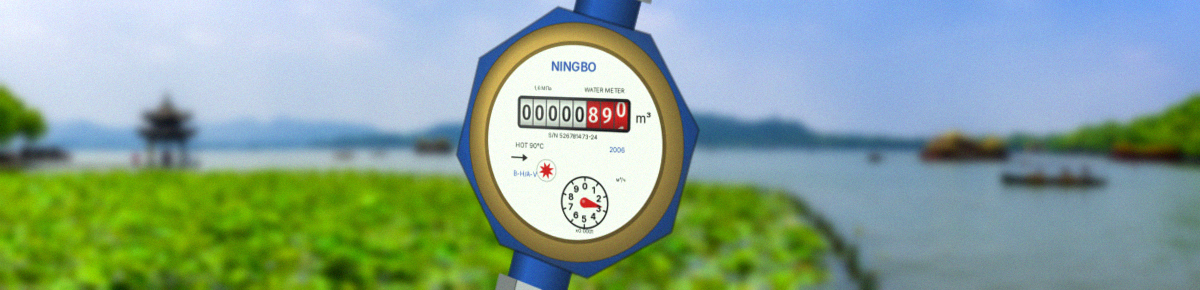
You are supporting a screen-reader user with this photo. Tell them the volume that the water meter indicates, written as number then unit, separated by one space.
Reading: 0.8902 m³
